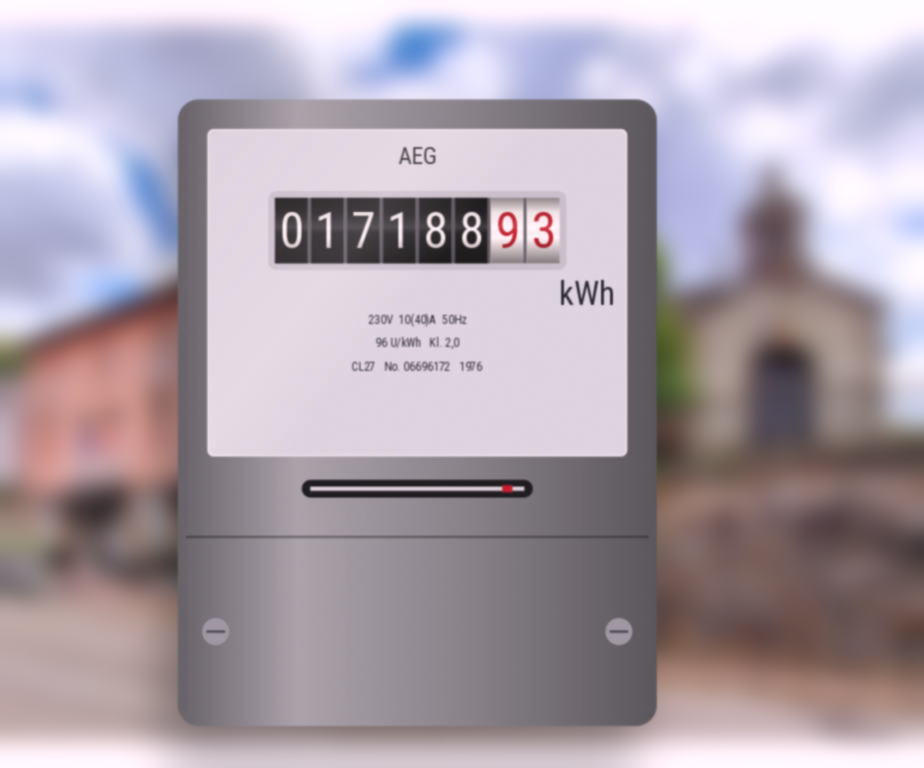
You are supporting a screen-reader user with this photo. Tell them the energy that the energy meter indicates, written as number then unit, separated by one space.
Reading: 17188.93 kWh
